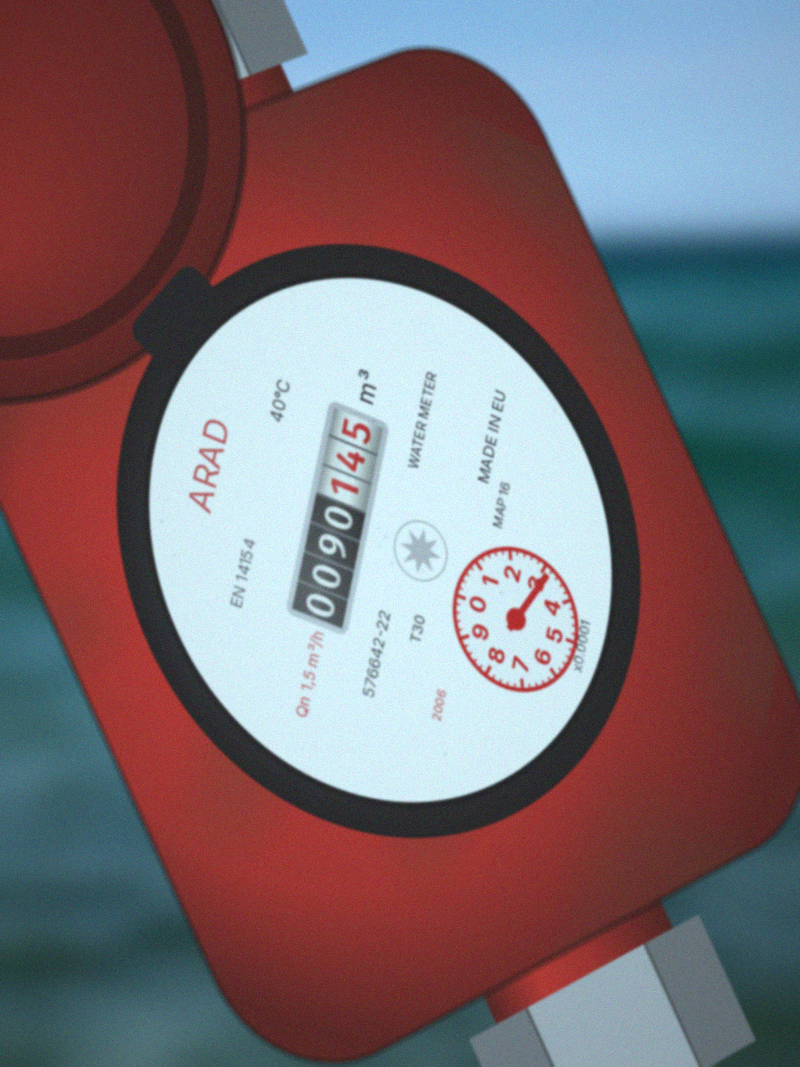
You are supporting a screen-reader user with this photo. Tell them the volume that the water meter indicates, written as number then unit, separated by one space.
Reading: 90.1453 m³
